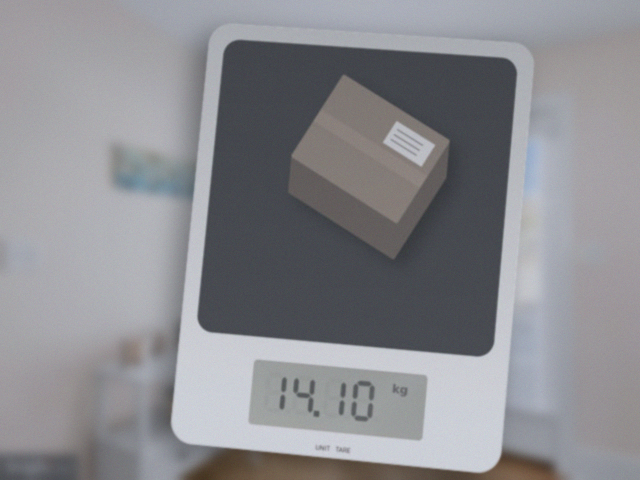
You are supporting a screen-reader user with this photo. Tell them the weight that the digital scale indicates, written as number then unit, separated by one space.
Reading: 14.10 kg
